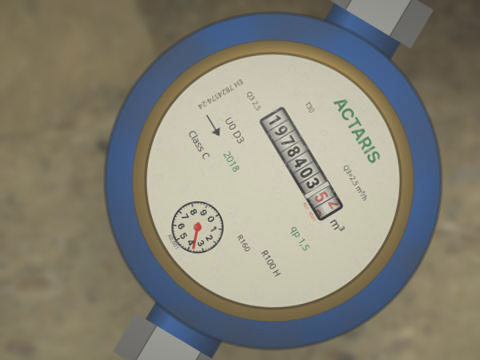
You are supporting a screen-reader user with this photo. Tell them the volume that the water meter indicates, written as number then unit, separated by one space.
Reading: 1978403.523 m³
